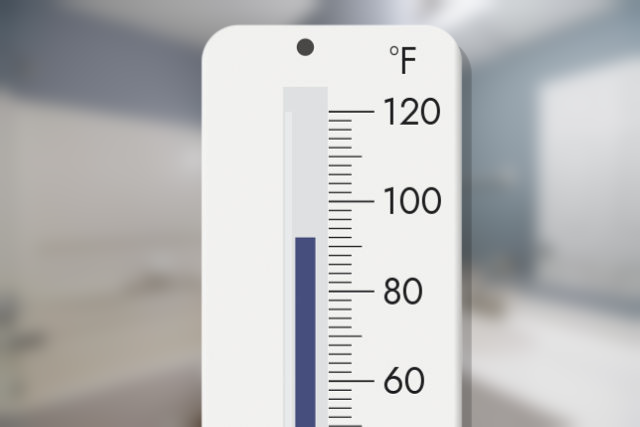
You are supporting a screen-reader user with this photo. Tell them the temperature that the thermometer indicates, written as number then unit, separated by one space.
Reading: 92 °F
